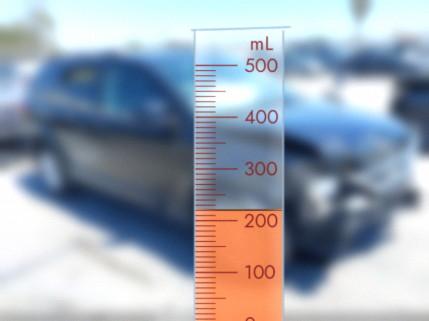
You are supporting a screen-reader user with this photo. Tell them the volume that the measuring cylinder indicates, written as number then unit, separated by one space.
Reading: 220 mL
